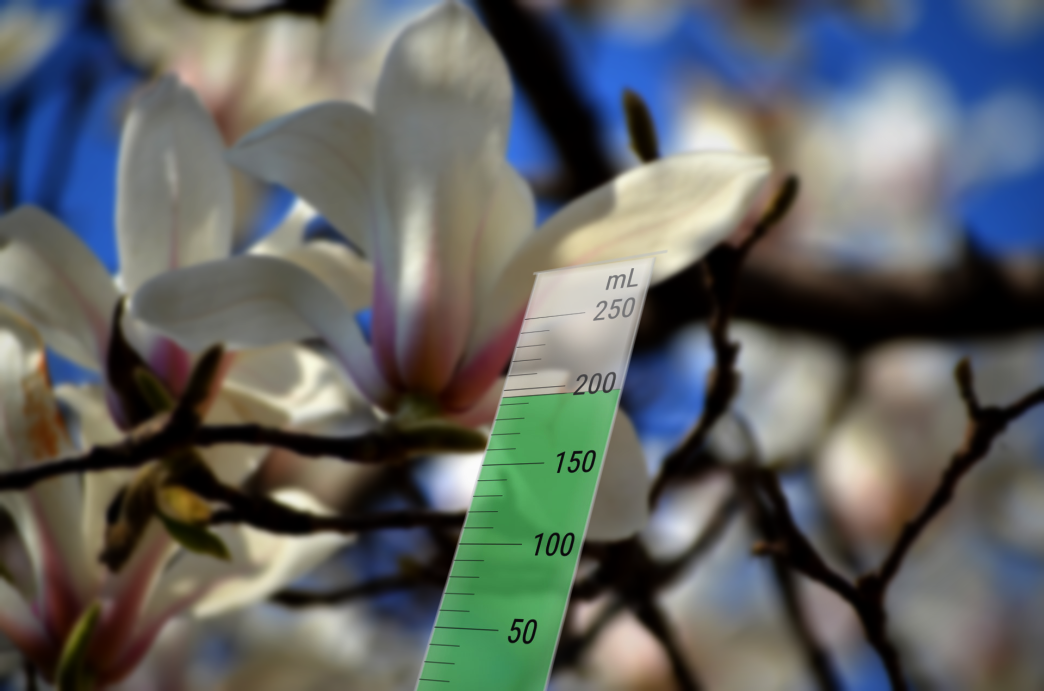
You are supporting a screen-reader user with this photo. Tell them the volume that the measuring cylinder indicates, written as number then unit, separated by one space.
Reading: 195 mL
